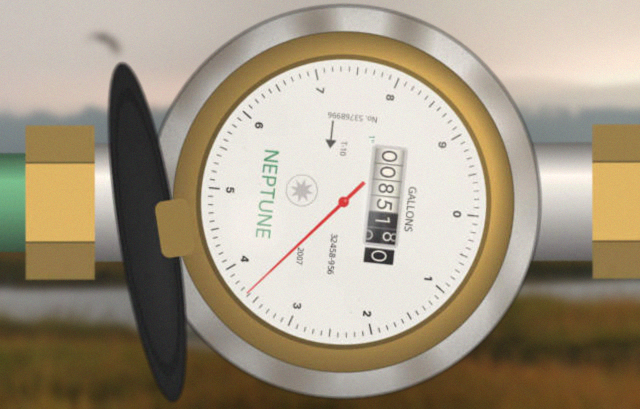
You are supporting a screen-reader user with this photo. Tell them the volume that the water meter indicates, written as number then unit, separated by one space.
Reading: 85183.6 gal
